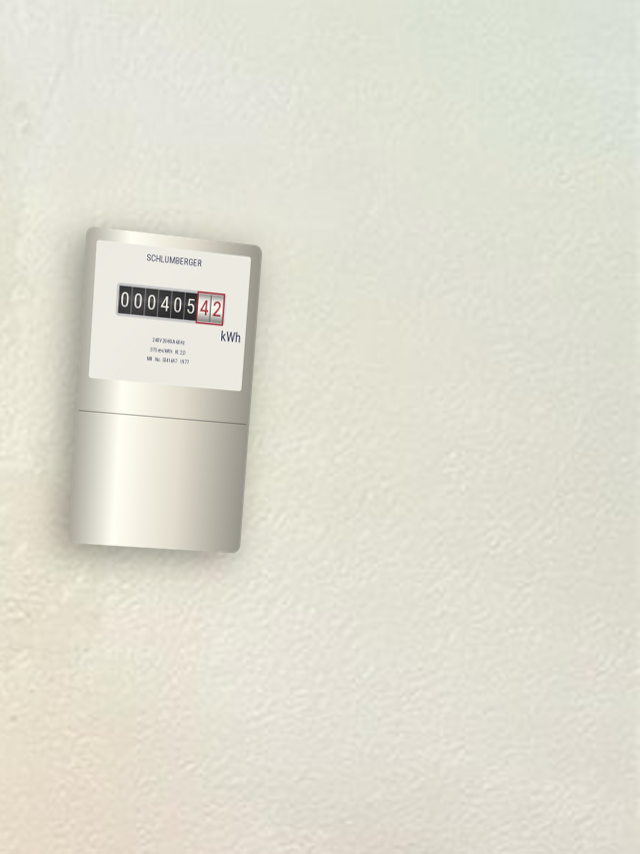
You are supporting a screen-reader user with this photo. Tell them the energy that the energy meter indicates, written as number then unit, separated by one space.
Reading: 405.42 kWh
